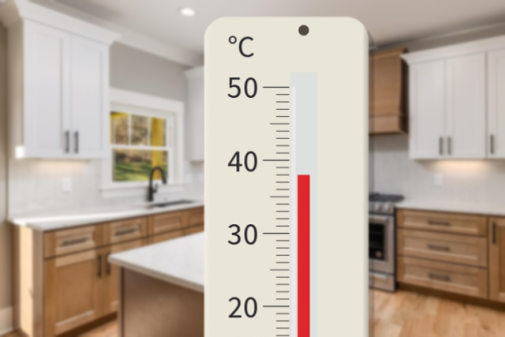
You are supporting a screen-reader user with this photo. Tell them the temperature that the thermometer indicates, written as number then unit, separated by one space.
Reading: 38 °C
